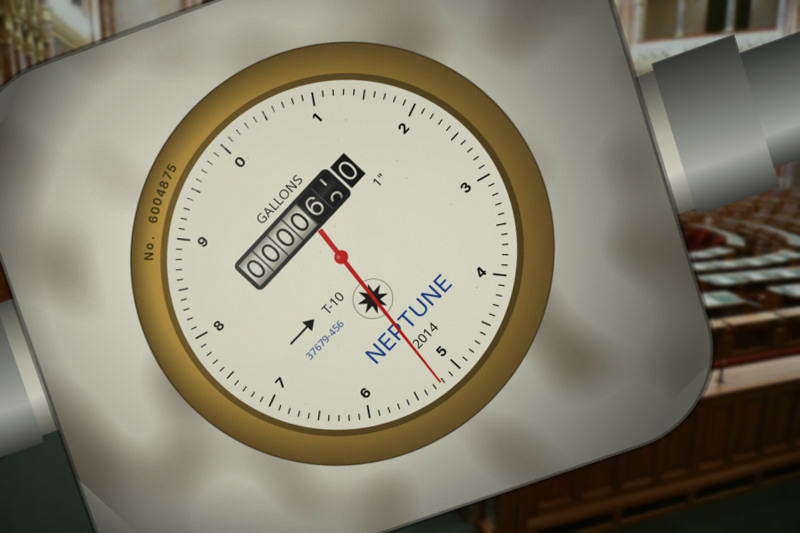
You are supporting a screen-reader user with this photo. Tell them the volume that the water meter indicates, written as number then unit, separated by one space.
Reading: 615.2 gal
